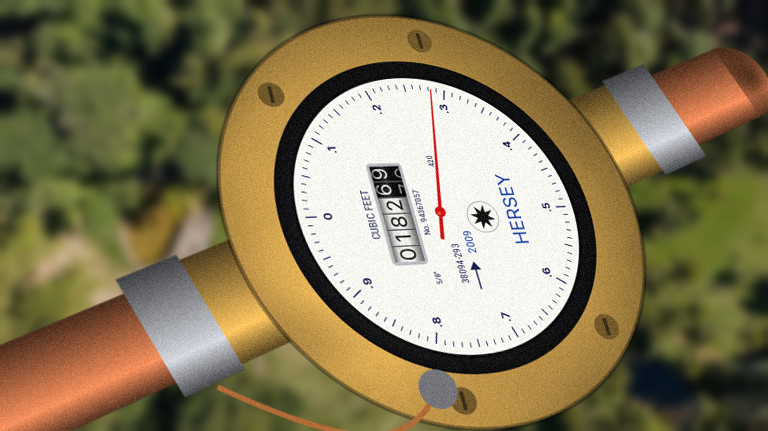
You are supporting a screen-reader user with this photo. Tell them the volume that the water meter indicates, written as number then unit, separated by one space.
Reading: 18269.28 ft³
